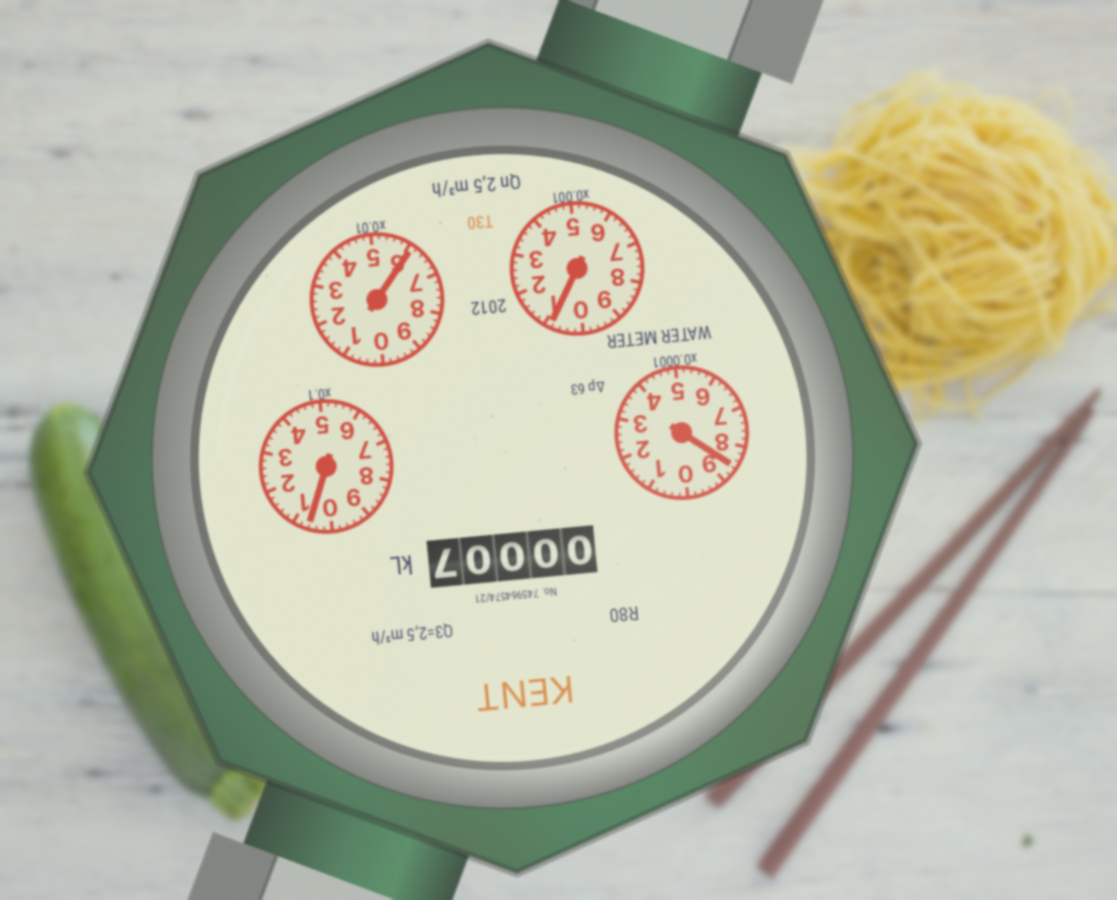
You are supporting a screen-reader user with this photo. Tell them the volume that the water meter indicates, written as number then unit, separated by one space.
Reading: 7.0608 kL
